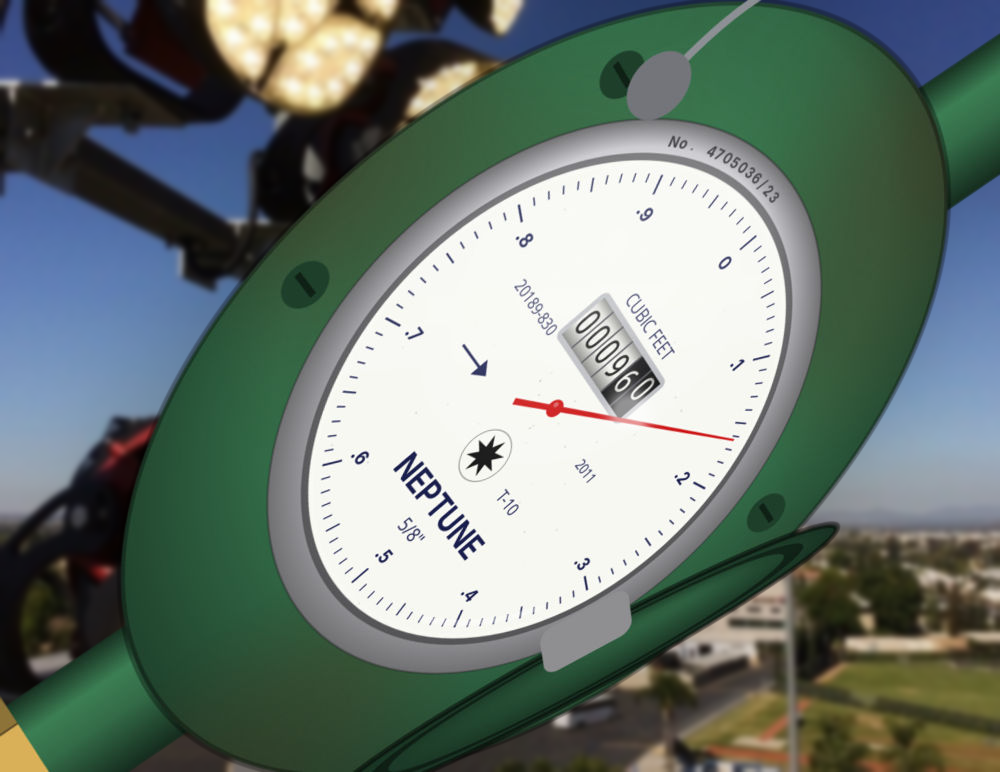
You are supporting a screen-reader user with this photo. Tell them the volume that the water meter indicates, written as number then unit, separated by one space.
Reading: 960.16 ft³
